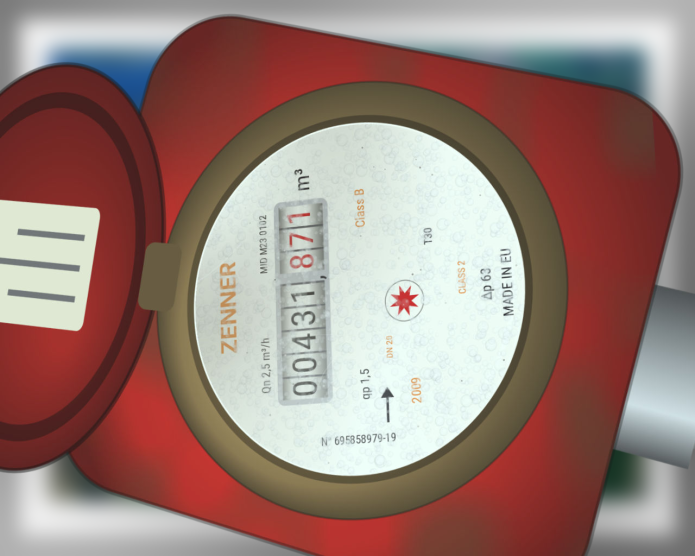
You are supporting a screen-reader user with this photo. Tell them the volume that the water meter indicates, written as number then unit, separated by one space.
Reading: 431.871 m³
